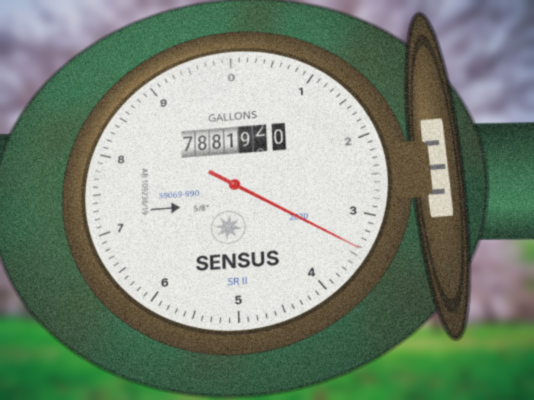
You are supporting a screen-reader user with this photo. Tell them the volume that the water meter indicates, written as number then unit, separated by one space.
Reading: 7881923.4 gal
